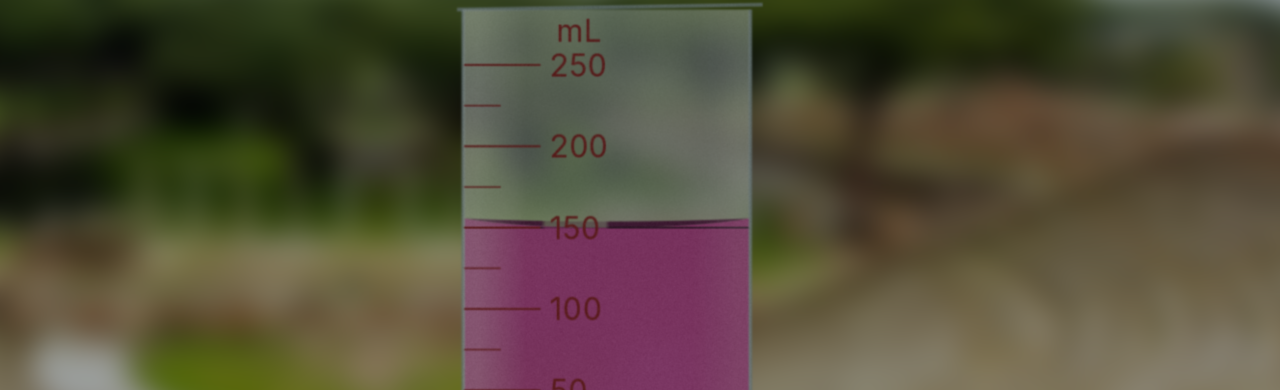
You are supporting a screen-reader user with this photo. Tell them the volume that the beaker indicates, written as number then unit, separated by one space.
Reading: 150 mL
